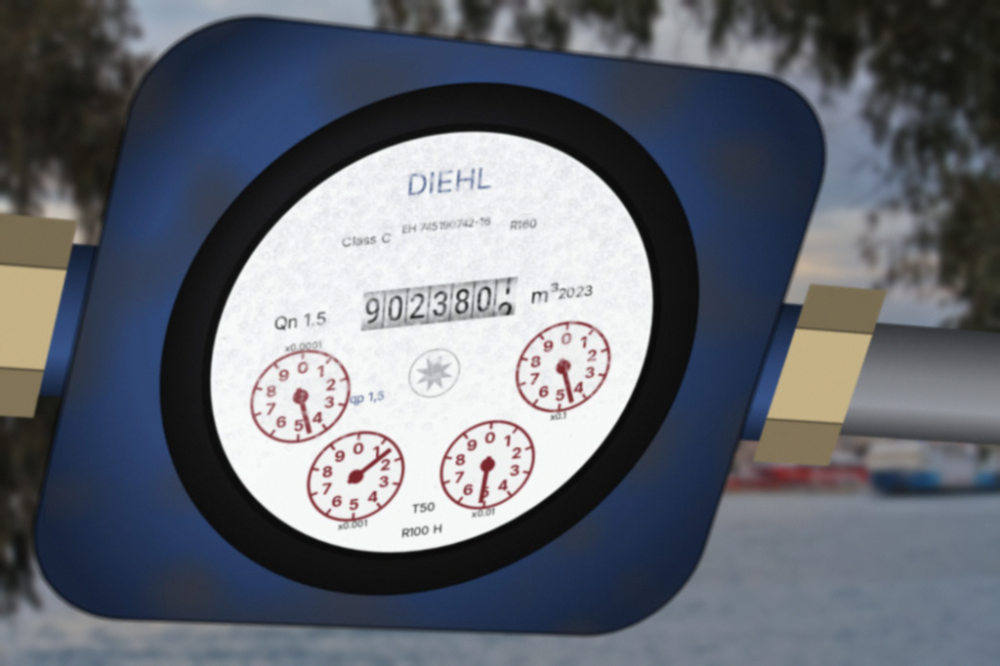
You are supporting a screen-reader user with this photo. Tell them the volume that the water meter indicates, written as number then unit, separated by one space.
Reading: 9023801.4514 m³
